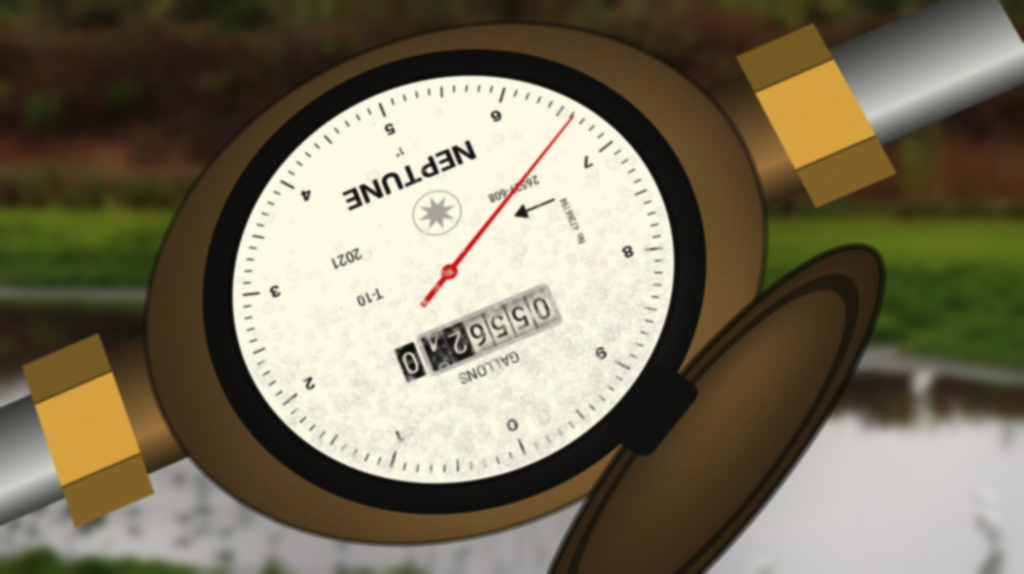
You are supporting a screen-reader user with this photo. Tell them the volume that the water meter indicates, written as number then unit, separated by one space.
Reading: 556236.6 gal
